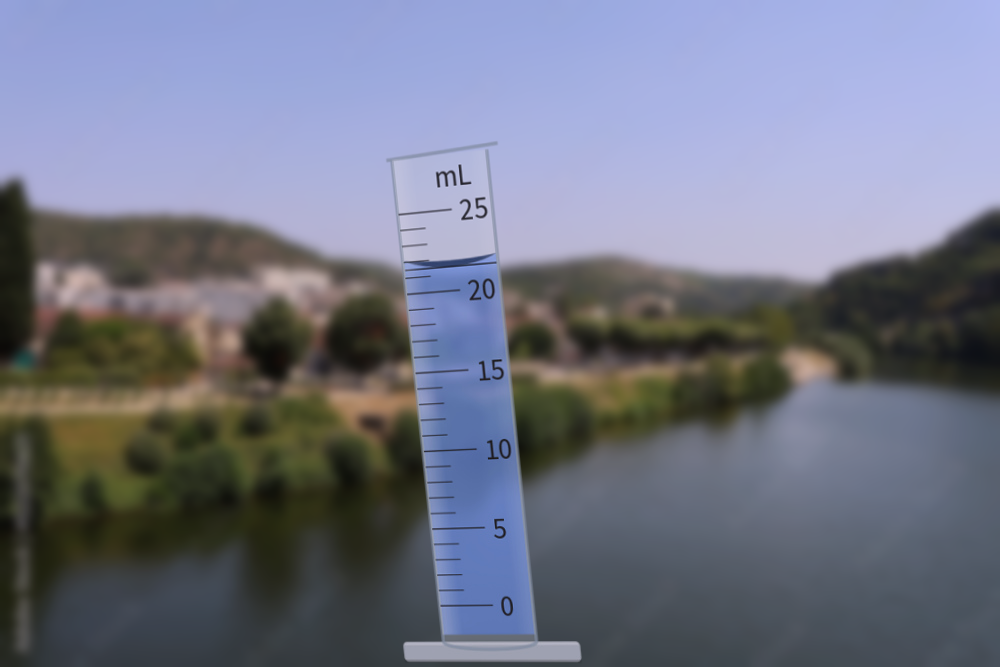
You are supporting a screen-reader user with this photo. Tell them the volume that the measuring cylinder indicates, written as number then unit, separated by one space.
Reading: 21.5 mL
